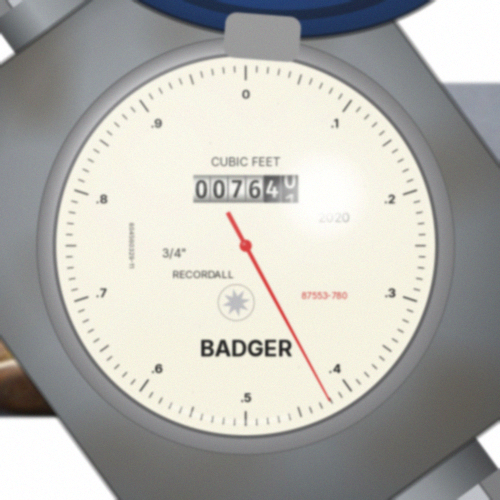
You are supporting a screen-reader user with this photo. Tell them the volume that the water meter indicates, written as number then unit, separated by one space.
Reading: 7640.42 ft³
